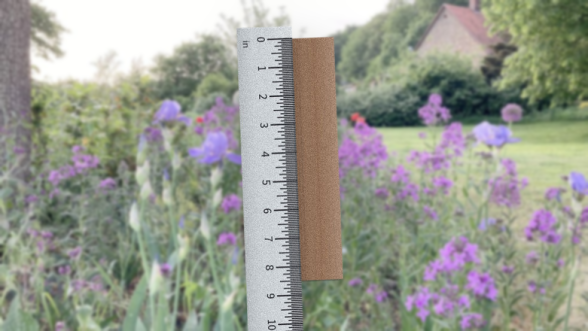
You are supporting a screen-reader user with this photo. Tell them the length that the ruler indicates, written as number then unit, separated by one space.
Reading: 8.5 in
